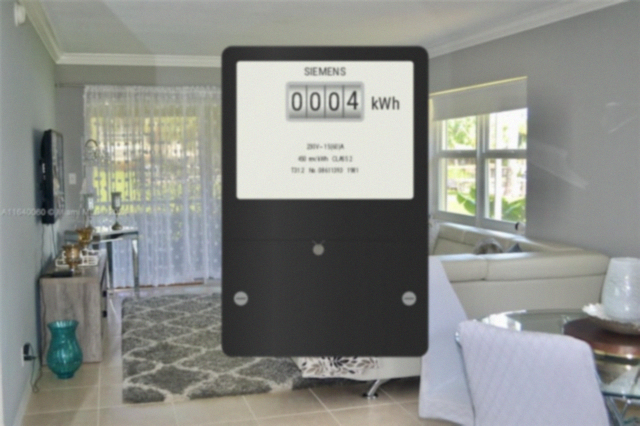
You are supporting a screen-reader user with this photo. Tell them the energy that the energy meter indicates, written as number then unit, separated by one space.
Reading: 4 kWh
